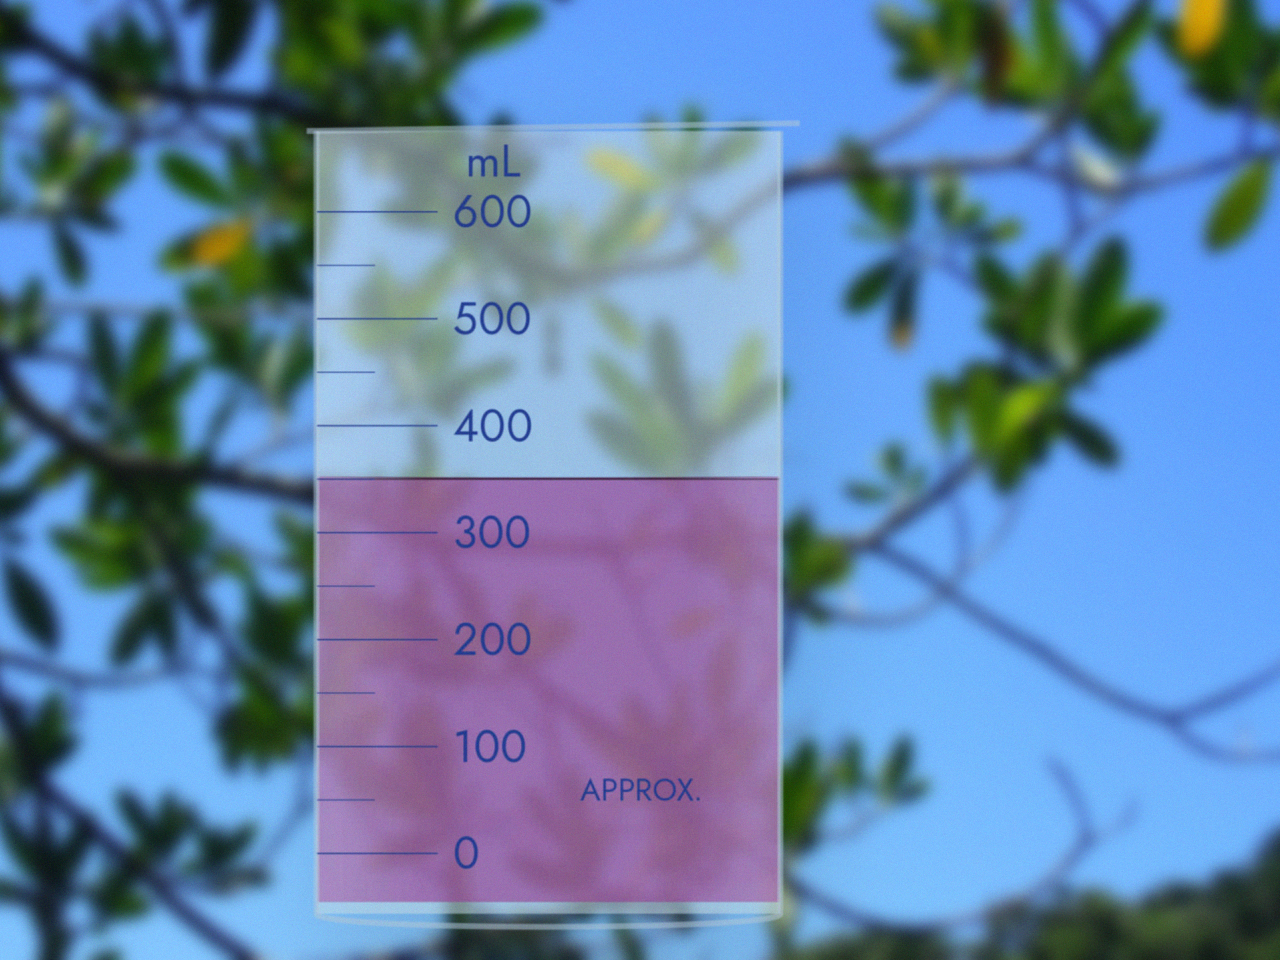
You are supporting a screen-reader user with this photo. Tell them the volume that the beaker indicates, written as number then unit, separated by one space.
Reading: 350 mL
